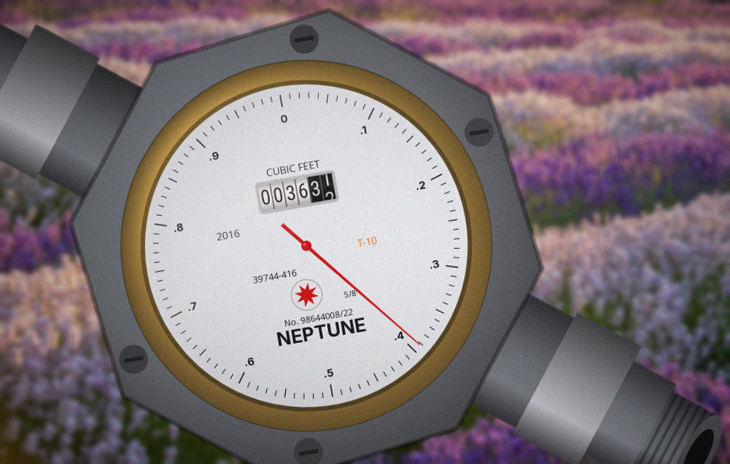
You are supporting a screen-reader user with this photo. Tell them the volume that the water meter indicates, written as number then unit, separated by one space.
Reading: 3631.39 ft³
